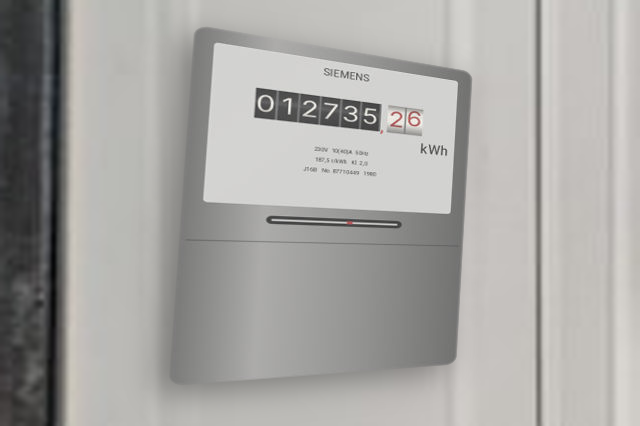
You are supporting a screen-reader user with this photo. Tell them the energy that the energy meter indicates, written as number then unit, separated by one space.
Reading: 12735.26 kWh
